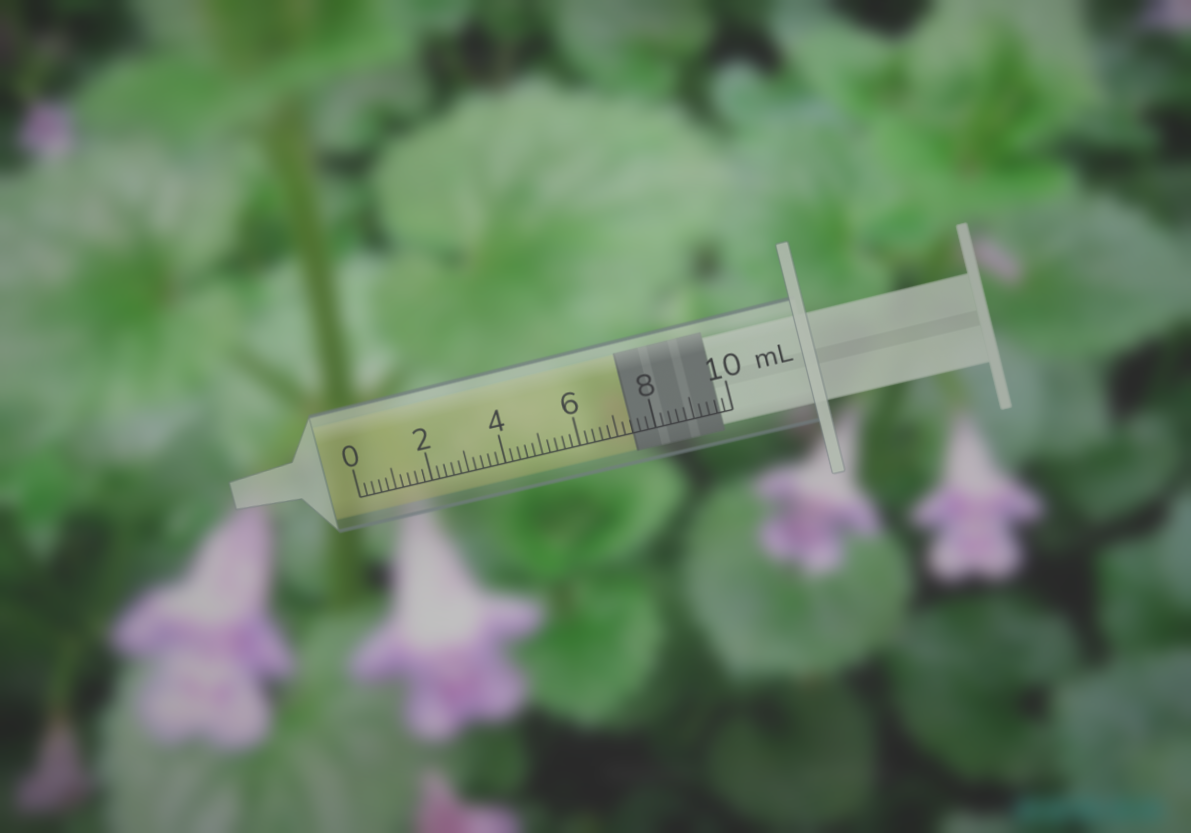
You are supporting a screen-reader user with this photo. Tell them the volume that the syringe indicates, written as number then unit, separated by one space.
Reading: 7.4 mL
